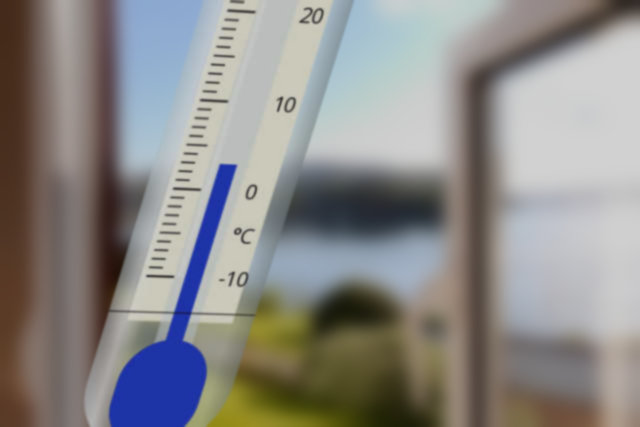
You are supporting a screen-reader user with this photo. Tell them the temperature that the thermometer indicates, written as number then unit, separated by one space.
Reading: 3 °C
